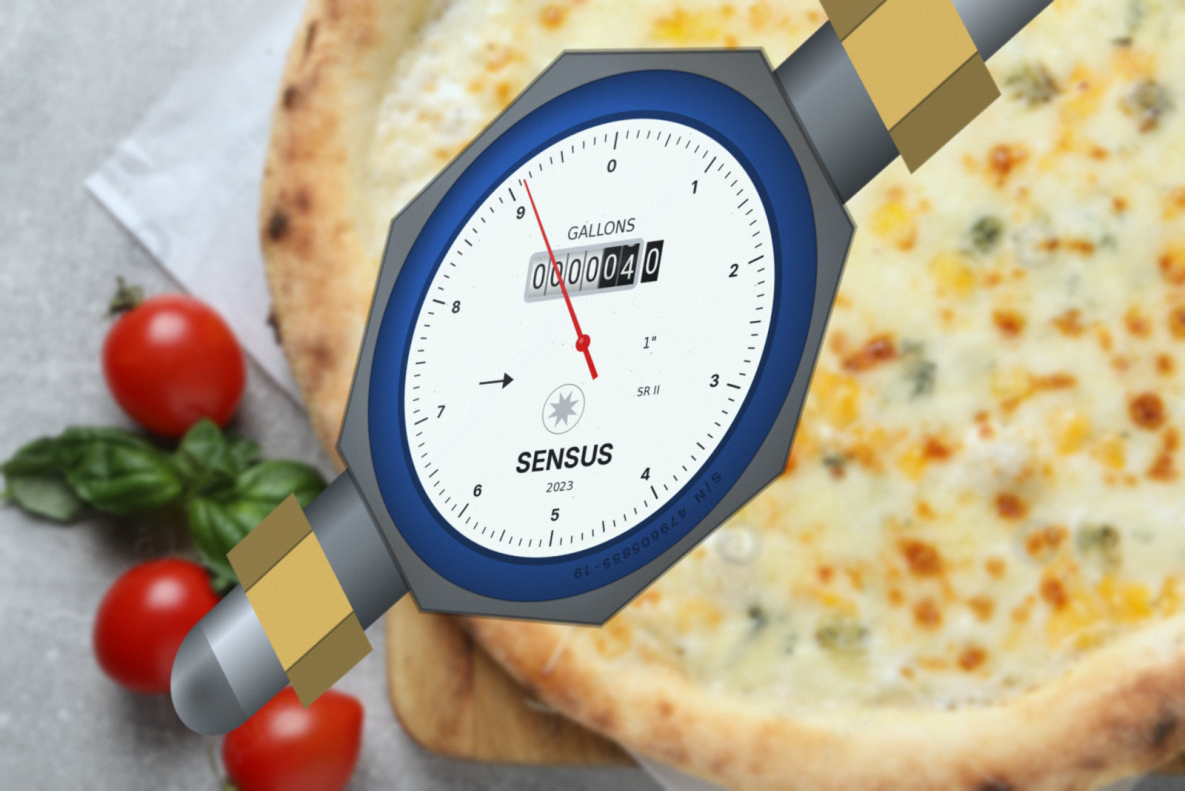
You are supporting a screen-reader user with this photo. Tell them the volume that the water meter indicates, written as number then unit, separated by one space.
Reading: 39.1 gal
